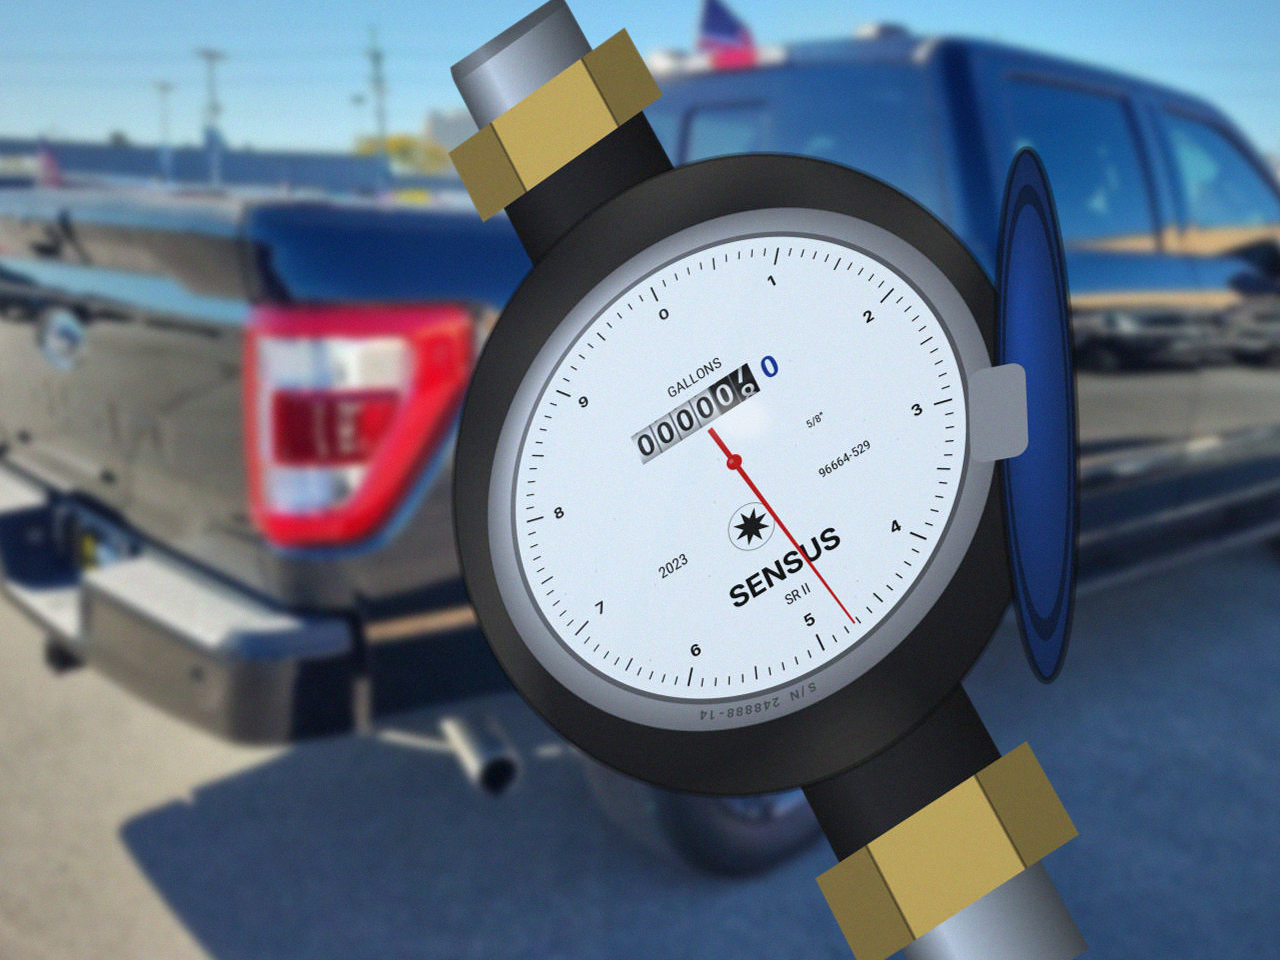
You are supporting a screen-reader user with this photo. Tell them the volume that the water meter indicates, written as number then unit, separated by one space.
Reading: 74.7 gal
